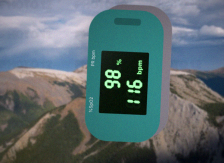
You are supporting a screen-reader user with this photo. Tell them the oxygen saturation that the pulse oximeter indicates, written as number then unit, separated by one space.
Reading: 98 %
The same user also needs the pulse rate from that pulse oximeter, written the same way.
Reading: 116 bpm
